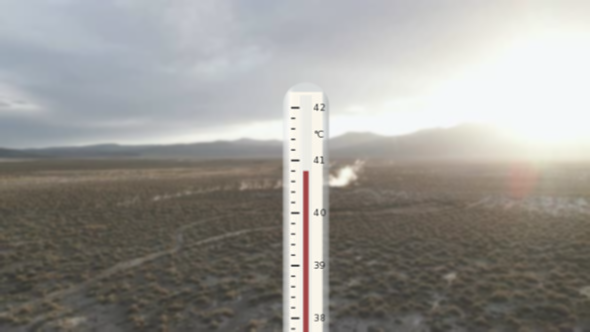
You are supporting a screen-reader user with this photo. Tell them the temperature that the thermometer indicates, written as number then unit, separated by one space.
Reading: 40.8 °C
